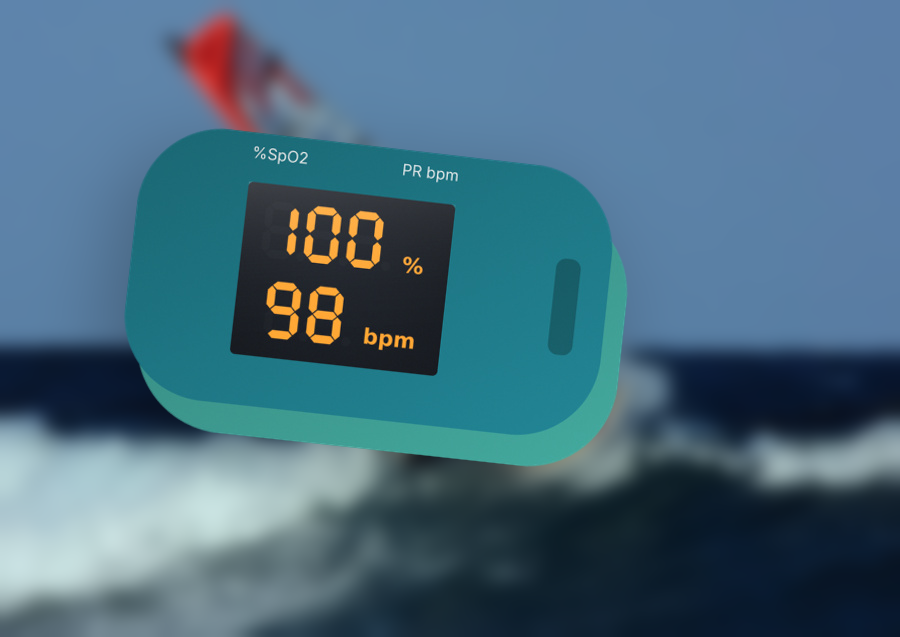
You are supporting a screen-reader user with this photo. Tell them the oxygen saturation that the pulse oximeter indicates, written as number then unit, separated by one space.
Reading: 100 %
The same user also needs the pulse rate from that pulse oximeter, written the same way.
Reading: 98 bpm
